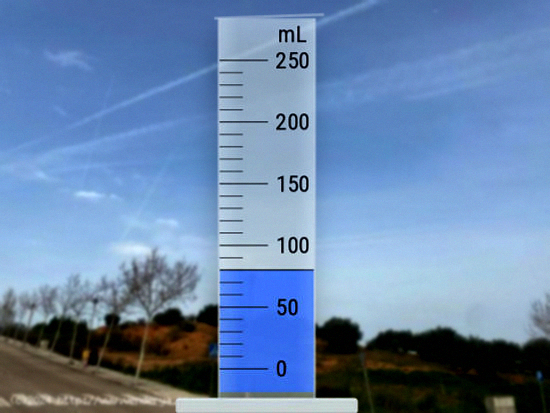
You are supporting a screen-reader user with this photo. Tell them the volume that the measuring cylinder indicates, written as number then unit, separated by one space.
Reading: 80 mL
